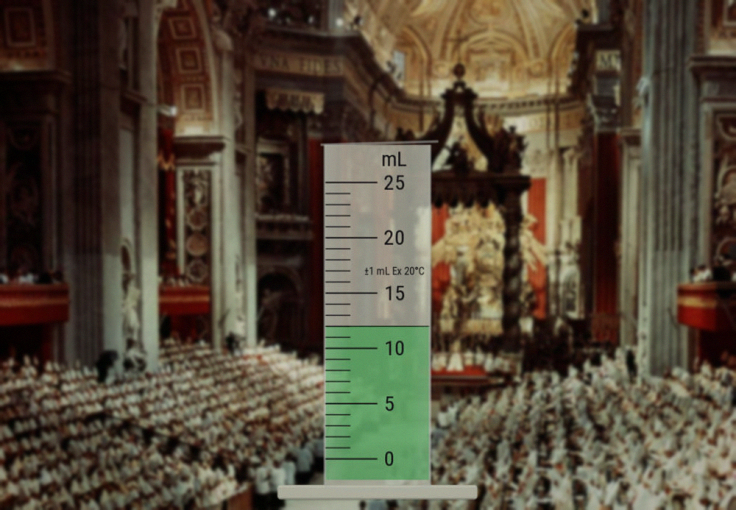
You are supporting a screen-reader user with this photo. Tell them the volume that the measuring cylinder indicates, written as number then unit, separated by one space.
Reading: 12 mL
